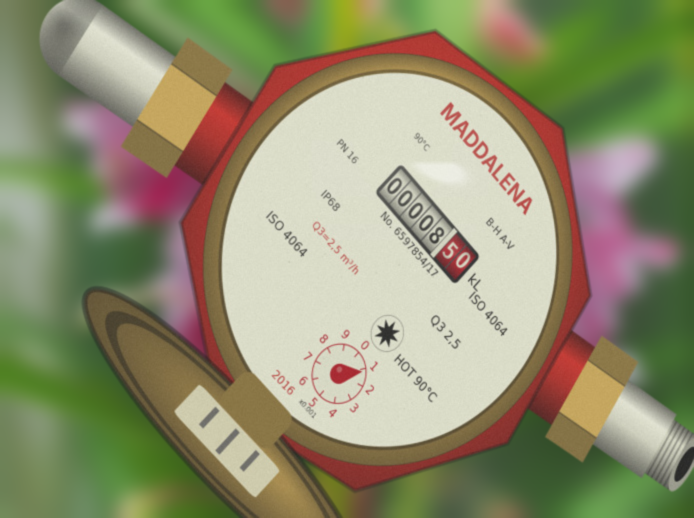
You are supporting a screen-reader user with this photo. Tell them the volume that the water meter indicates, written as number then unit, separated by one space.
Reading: 8.501 kL
